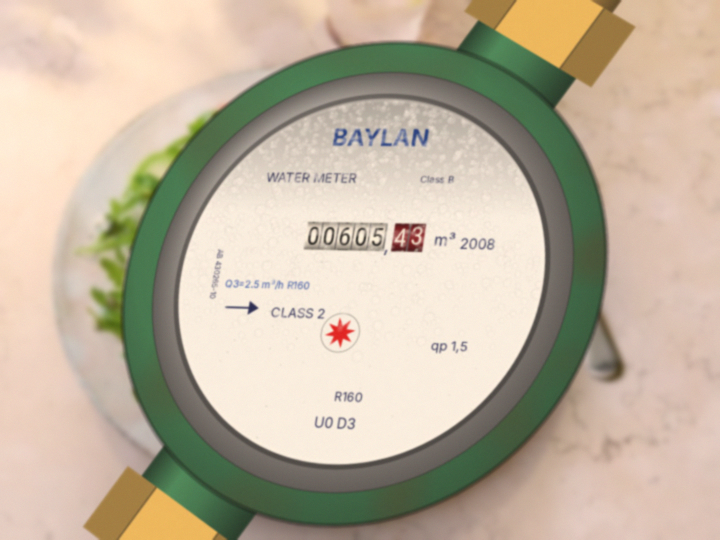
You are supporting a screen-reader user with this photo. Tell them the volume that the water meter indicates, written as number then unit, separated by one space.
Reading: 605.43 m³
